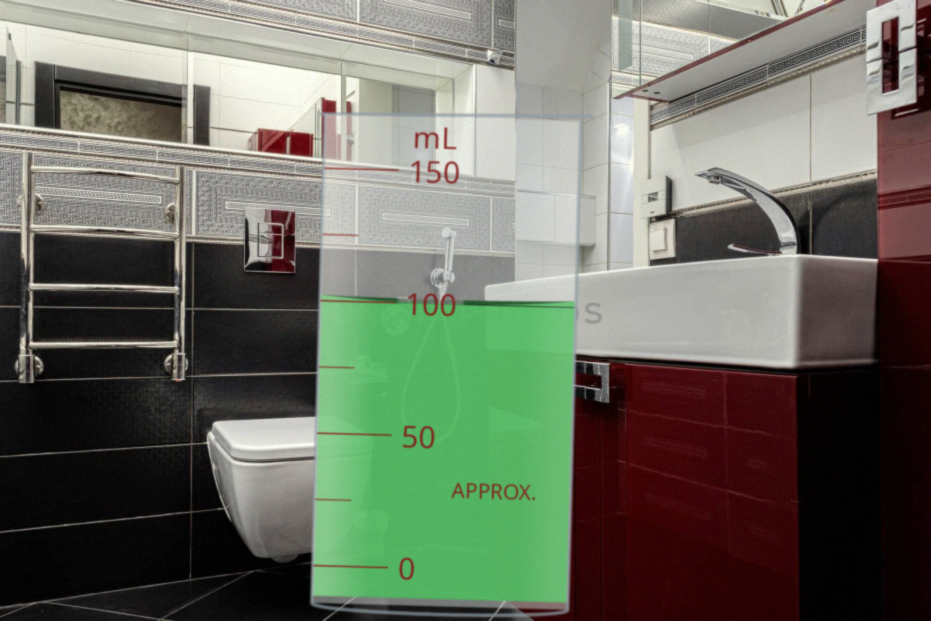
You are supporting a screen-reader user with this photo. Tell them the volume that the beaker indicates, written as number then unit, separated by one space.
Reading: 100 mL
